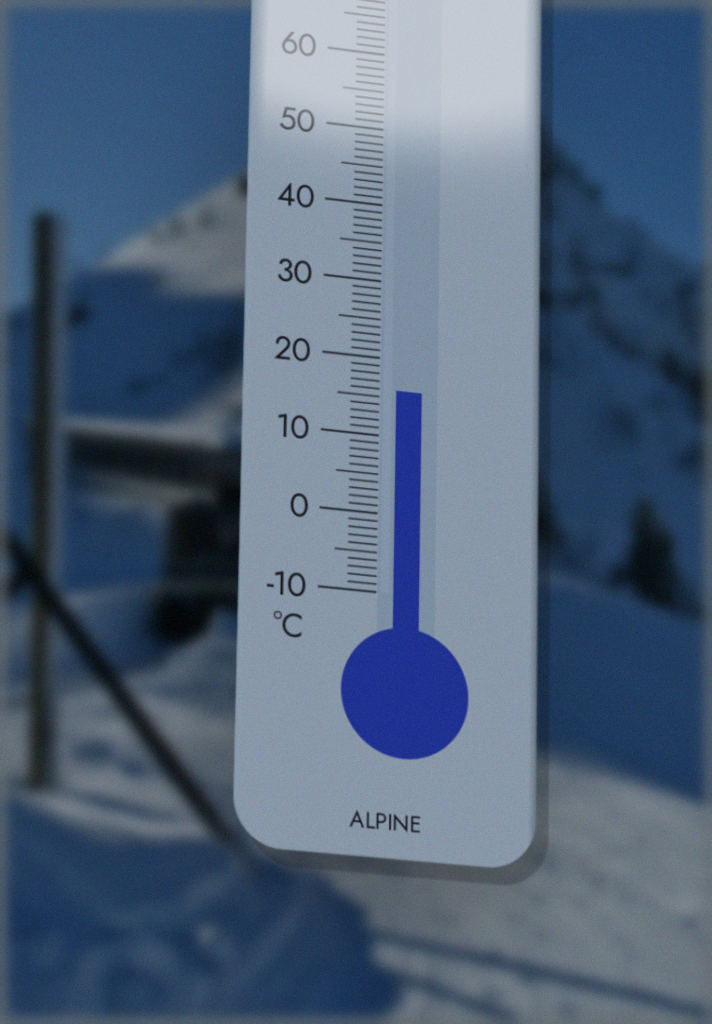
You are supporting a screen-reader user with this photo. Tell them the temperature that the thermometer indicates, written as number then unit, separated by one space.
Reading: 16 °C
